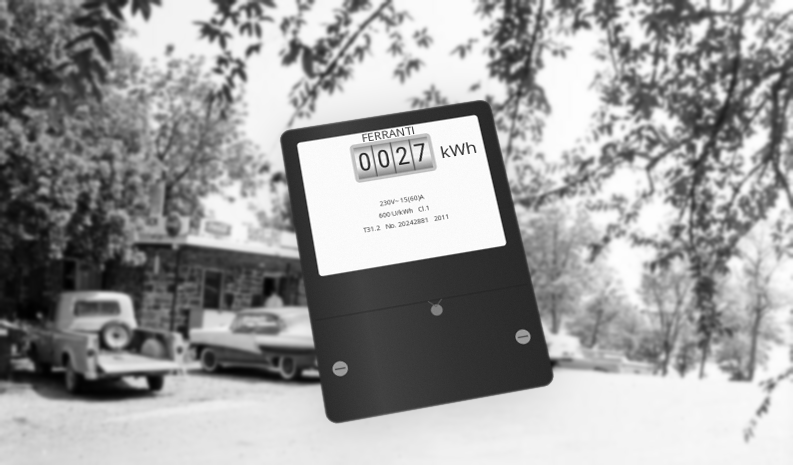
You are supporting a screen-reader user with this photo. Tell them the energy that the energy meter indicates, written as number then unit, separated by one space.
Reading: 27 kWh
